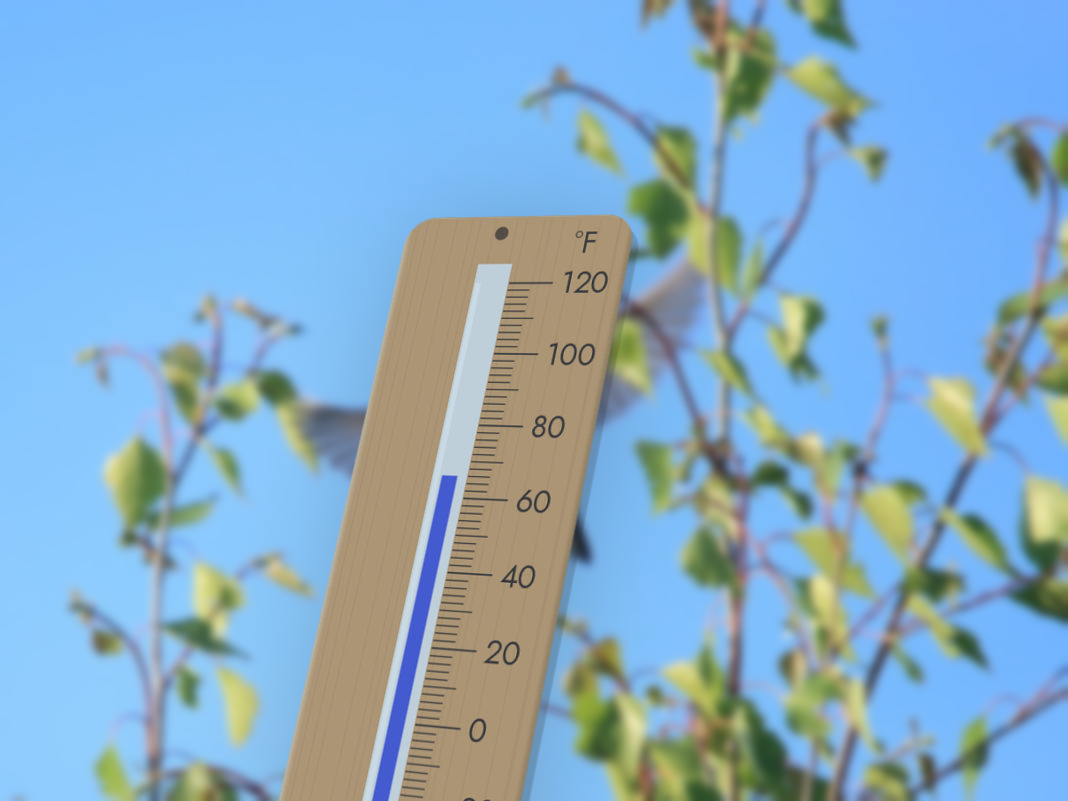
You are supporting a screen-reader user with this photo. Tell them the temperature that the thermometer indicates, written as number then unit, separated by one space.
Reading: 66 °F
